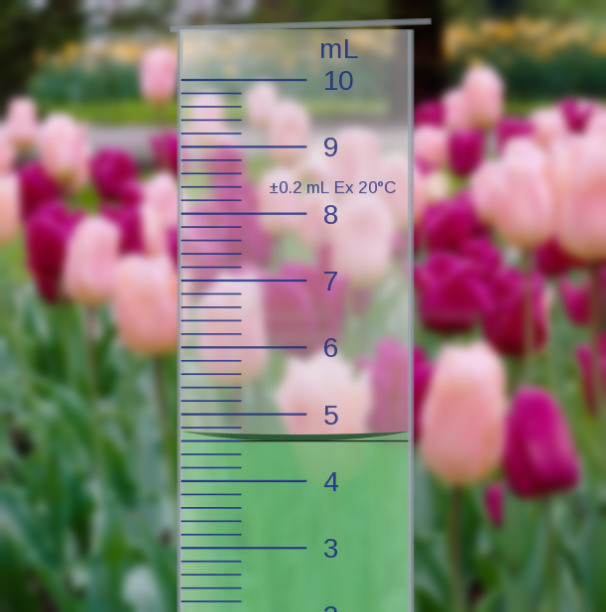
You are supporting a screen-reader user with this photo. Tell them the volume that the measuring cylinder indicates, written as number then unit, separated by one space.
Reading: 4.6 mL
